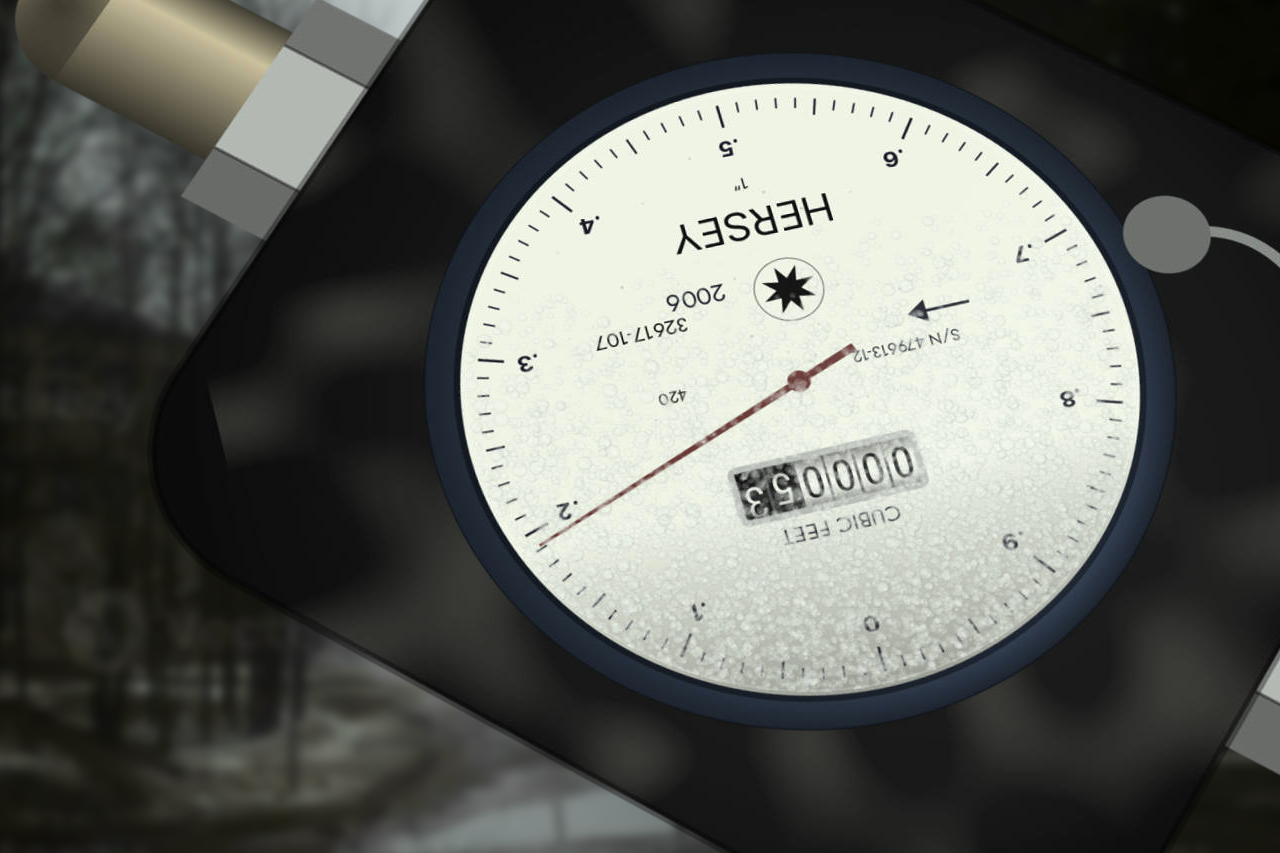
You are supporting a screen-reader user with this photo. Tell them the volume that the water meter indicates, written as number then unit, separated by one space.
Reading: 53.19 ft³
